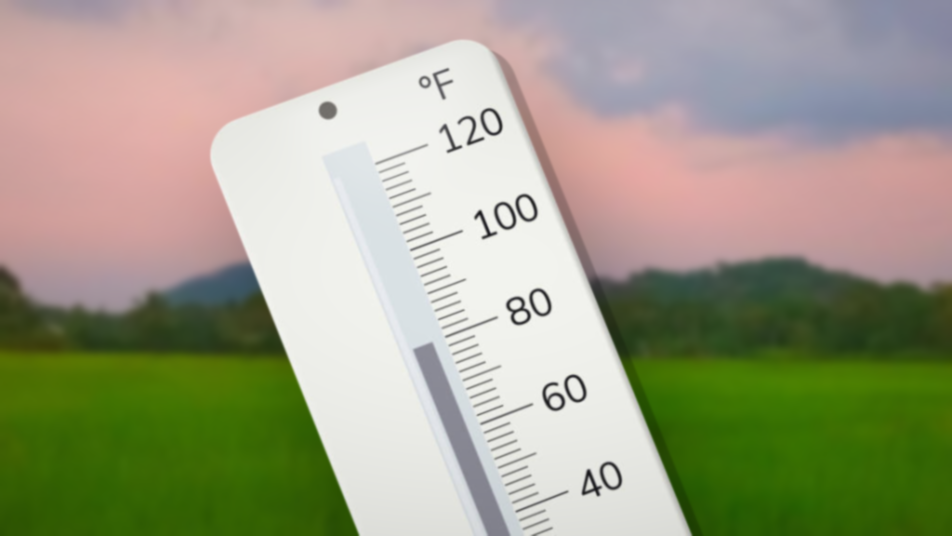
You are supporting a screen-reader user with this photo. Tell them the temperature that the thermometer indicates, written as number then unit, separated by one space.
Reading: 80 °F
